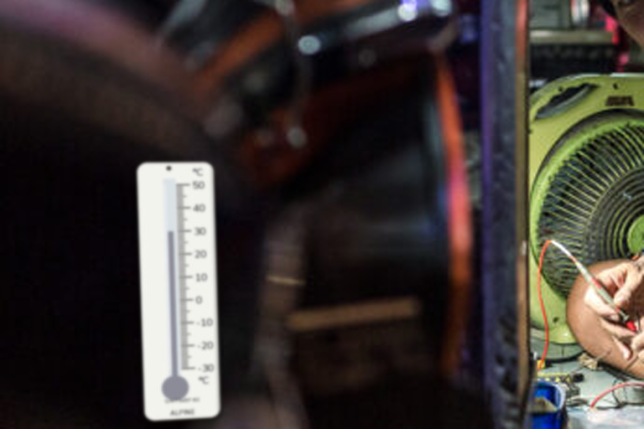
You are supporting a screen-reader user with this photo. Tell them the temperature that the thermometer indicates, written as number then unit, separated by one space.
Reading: 30 °C
